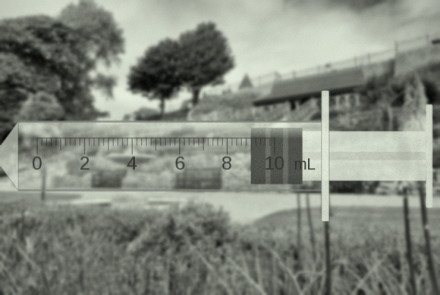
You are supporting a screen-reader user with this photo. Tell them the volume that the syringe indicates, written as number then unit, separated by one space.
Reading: 9 mL
